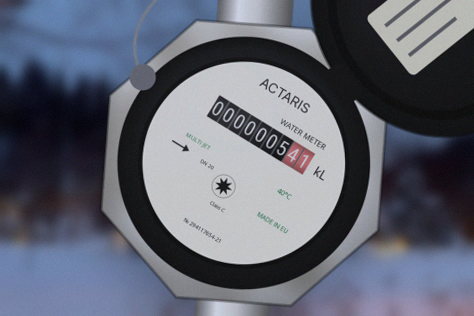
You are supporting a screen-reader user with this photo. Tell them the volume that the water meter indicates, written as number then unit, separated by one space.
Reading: 5.41 kL
